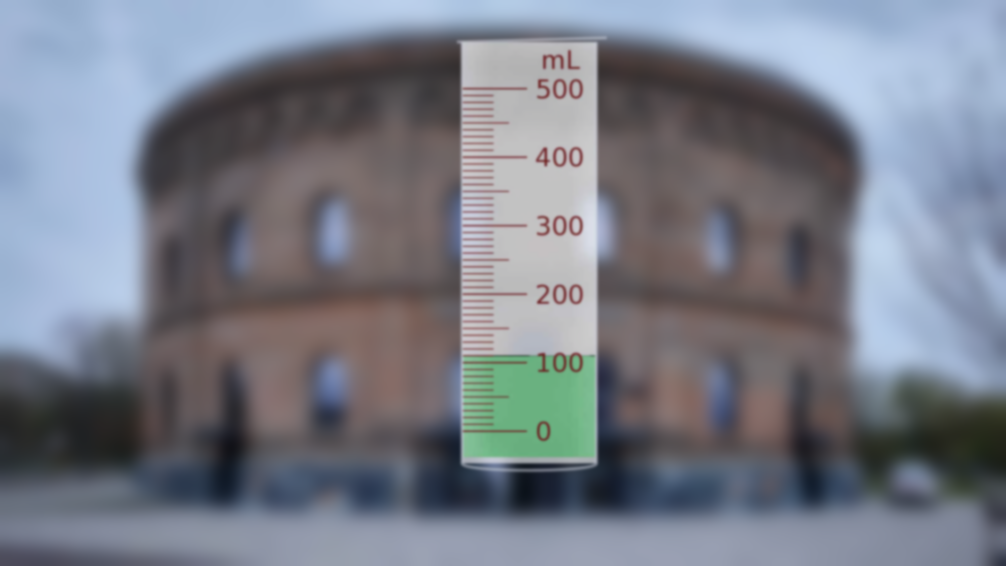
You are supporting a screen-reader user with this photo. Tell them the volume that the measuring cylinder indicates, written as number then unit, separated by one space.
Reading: 110 mL
